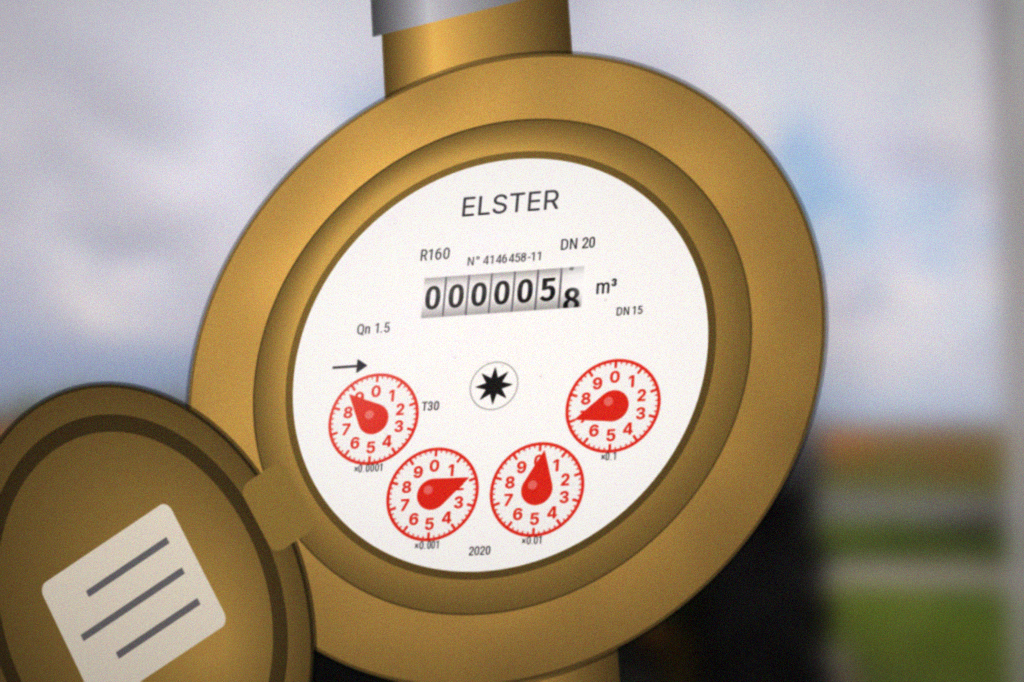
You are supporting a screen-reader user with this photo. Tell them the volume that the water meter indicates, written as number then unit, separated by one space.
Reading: 57.7018 m³
